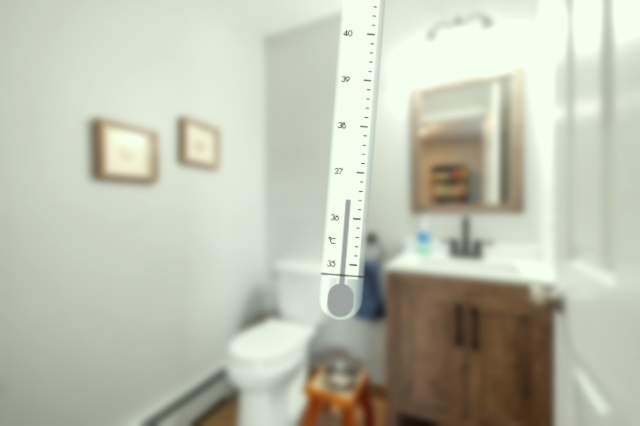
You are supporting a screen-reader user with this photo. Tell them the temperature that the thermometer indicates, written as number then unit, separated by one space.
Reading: 36.4 °C
